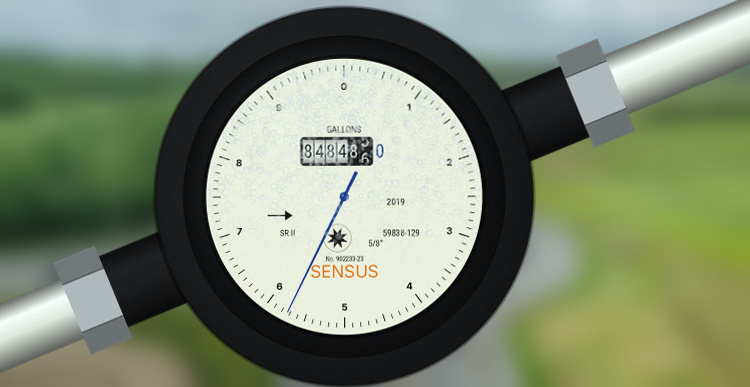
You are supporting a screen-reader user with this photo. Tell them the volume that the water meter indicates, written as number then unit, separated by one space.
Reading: 8484855.7 gal
